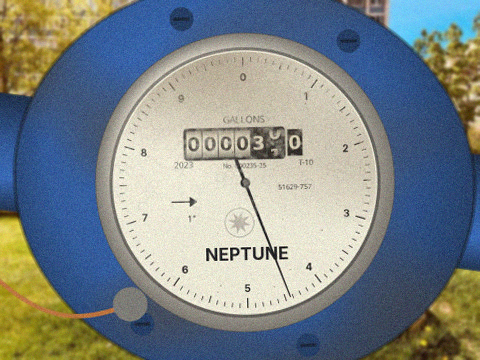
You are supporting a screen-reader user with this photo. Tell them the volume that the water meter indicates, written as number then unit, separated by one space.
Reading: 304.4 gal
